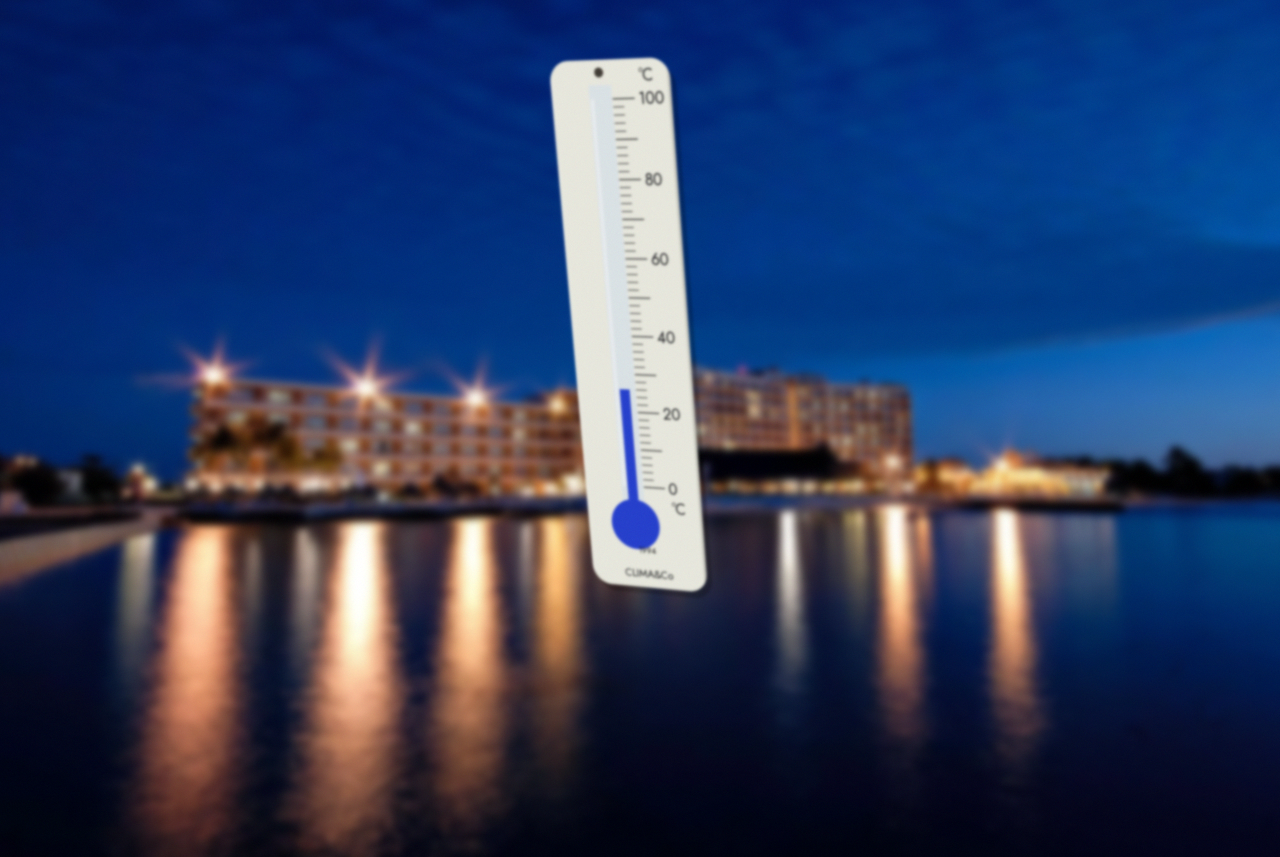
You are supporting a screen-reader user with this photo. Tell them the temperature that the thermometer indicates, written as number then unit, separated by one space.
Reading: 26 °C
